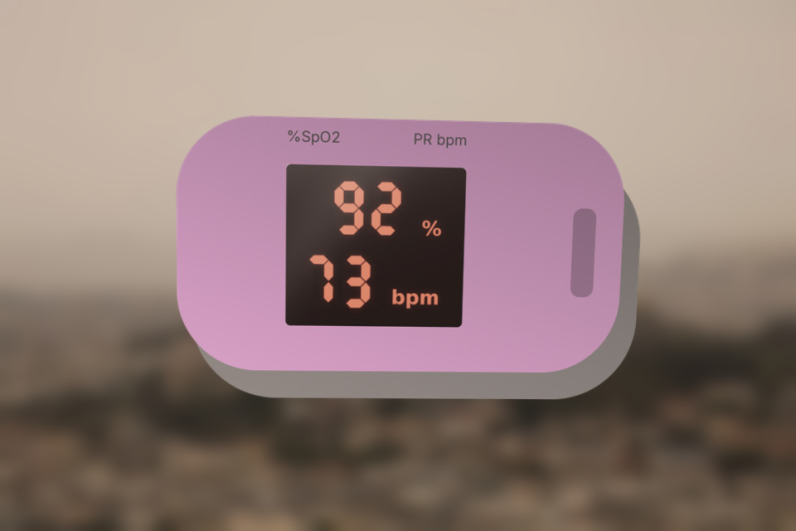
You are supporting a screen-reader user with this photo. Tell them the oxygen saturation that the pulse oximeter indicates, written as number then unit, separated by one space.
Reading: 92 %
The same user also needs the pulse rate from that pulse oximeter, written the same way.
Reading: 73 bpm
